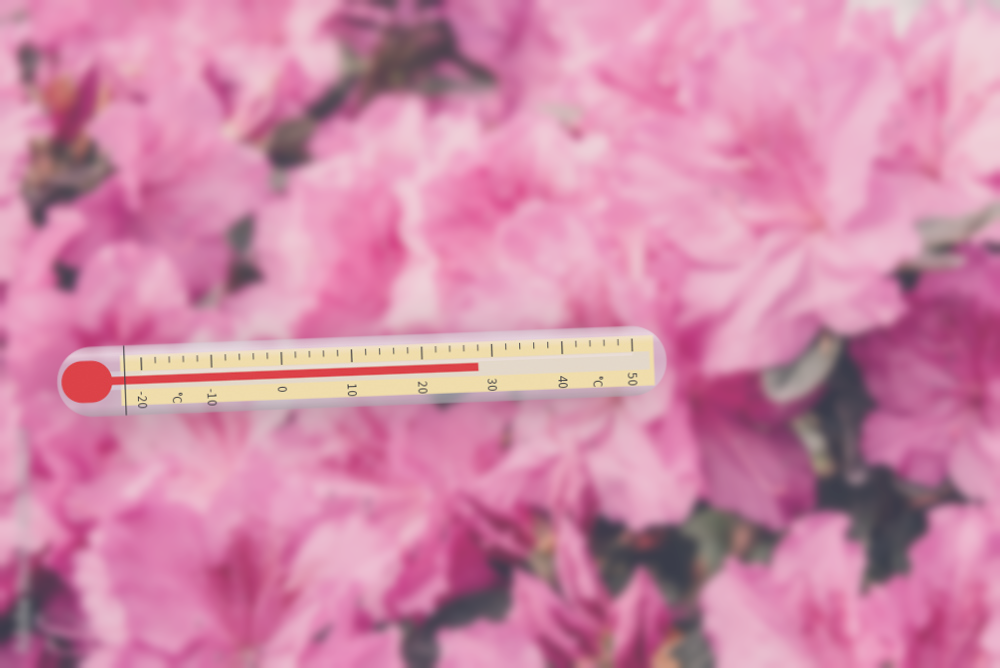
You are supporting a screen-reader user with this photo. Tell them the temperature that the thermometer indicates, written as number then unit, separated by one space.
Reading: 28 °C
